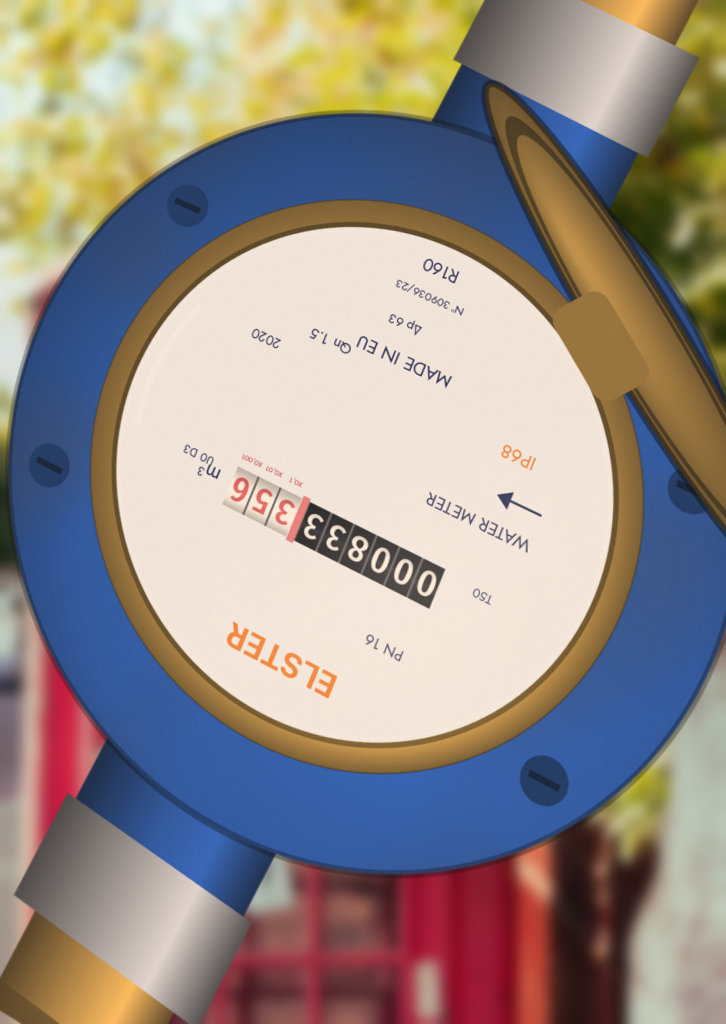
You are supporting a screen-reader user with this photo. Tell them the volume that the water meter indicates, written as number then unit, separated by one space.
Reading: 833.356 m³
